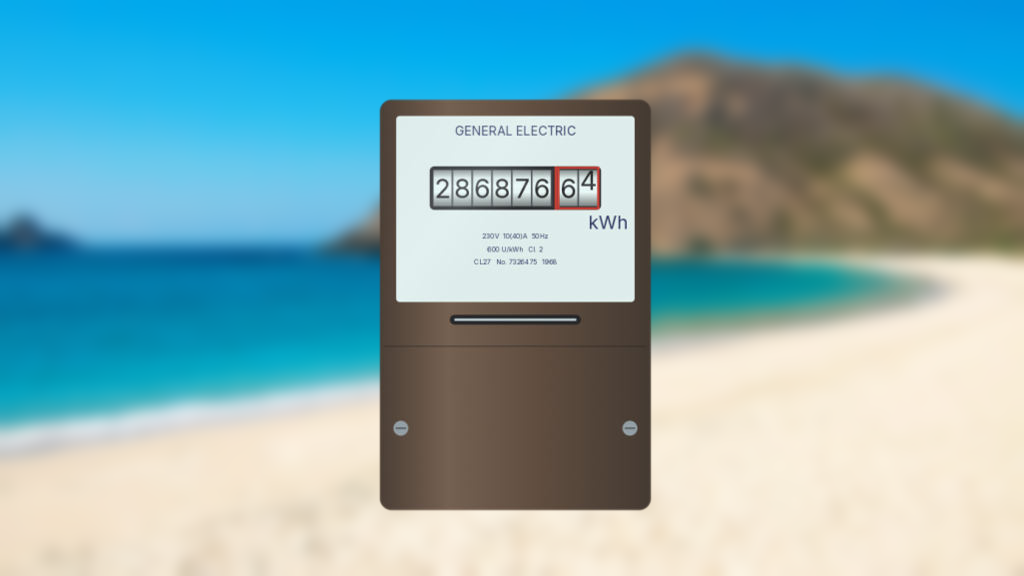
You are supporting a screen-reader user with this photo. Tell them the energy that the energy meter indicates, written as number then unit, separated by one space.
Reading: 286876.64 kWh
